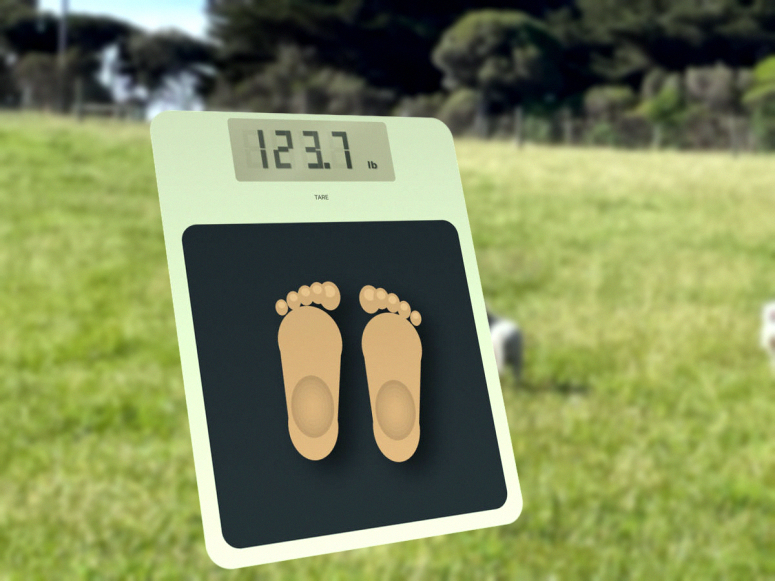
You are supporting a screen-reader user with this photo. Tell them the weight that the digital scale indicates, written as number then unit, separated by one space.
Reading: 123.7 lb
